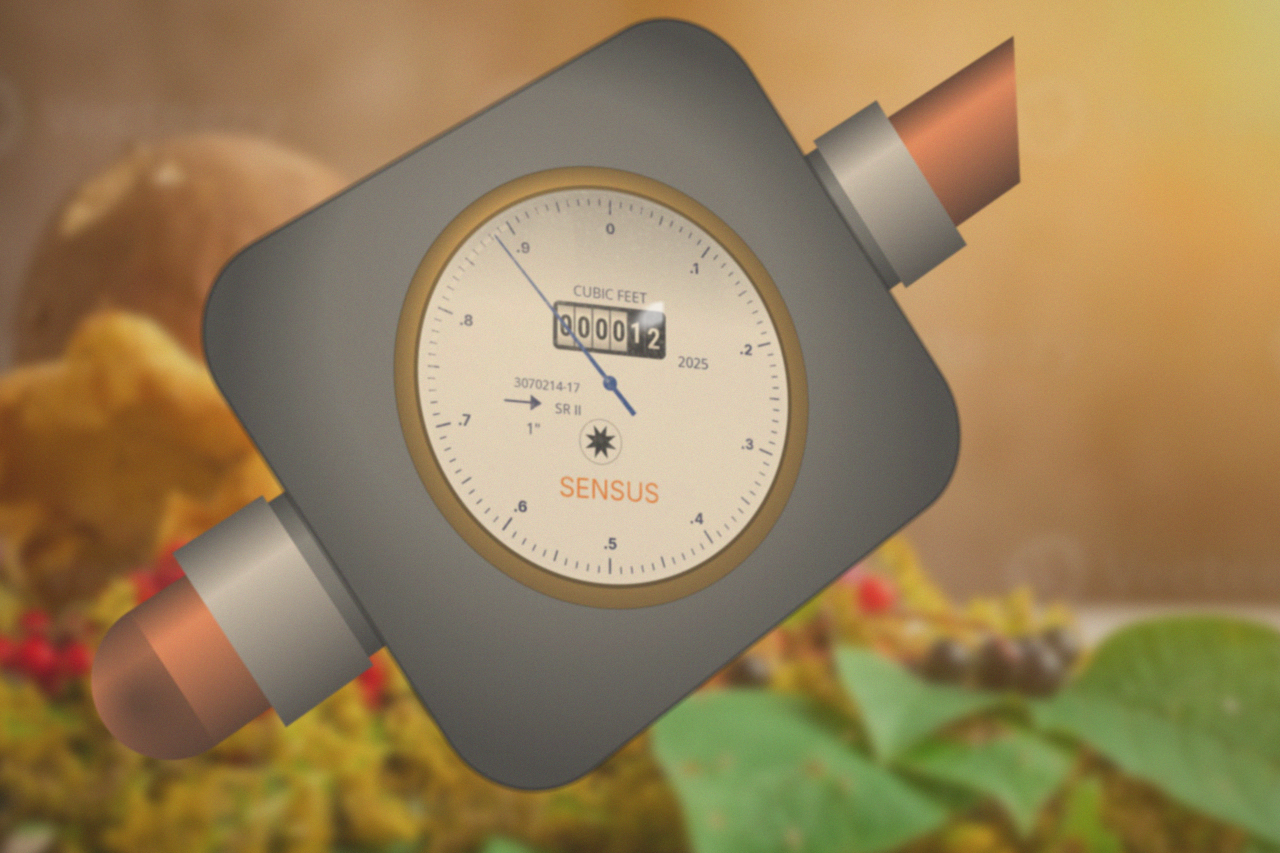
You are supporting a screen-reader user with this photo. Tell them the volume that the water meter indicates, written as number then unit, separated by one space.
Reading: 11.88 ft³
